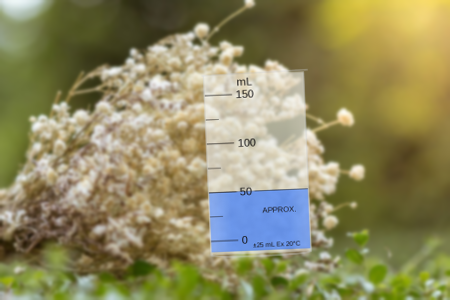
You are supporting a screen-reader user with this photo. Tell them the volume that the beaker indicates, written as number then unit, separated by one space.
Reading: 50 mL
